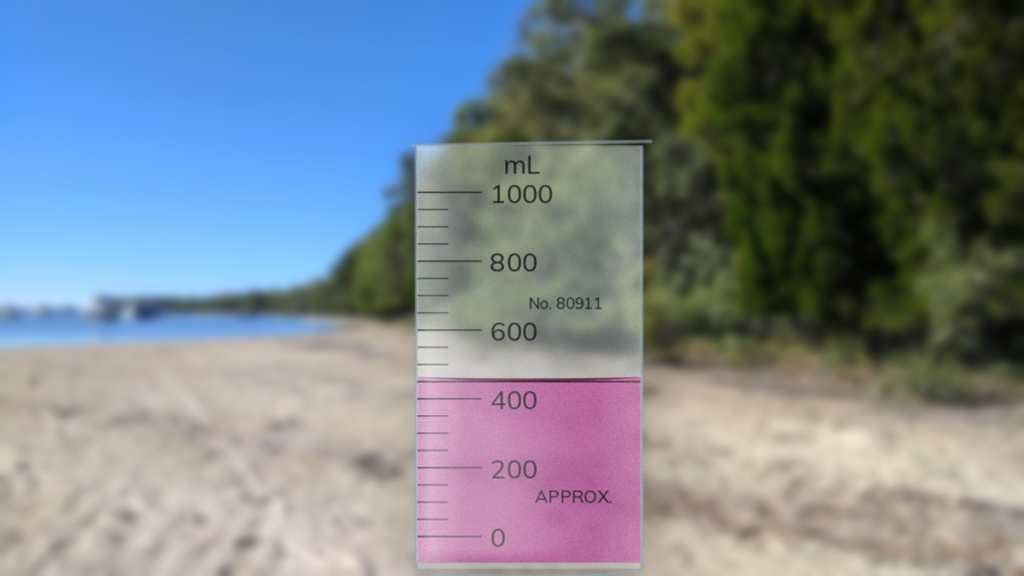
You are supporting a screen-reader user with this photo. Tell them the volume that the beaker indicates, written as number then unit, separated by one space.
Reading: 450 mL
